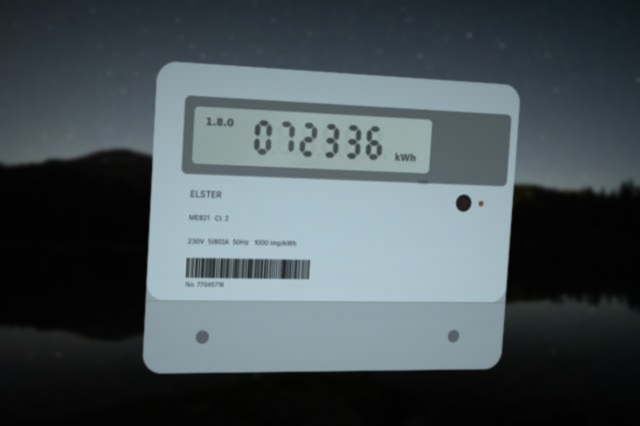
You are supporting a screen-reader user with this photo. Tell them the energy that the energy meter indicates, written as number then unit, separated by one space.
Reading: 72336 kWh
